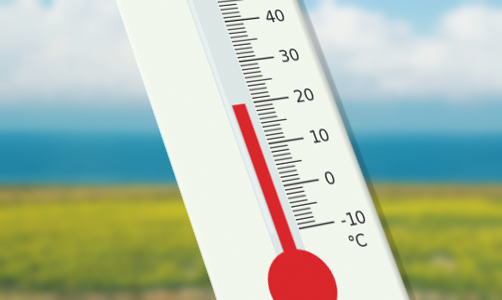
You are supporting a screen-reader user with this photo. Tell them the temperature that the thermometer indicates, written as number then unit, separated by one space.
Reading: 20 °C
